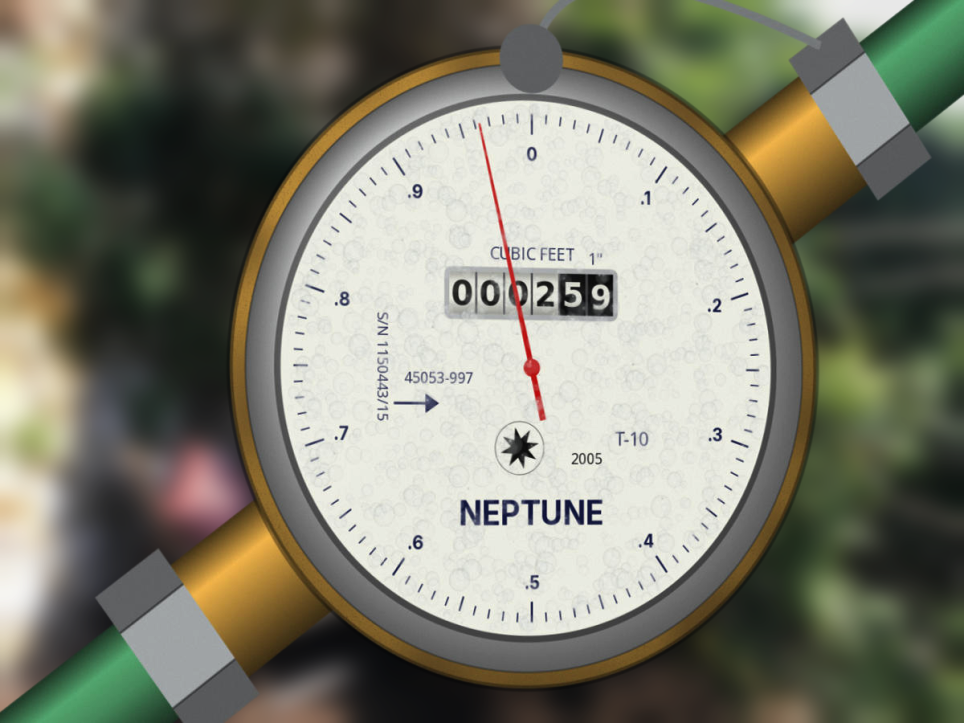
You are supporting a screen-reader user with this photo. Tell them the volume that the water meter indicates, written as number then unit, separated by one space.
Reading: 258.96 ft³
